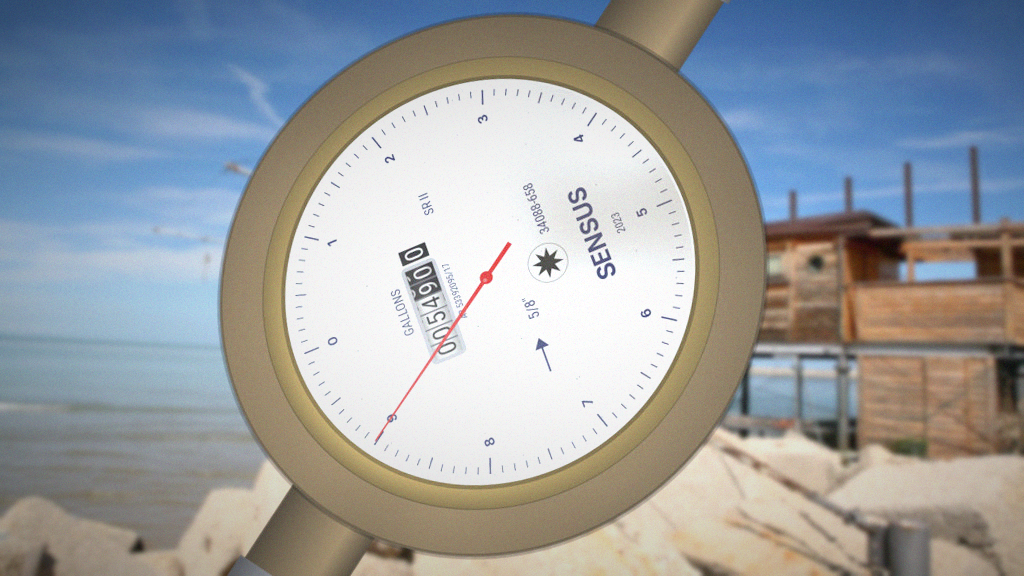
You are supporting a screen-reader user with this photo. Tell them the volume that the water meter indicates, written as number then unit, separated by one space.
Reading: 54899.0 gal
